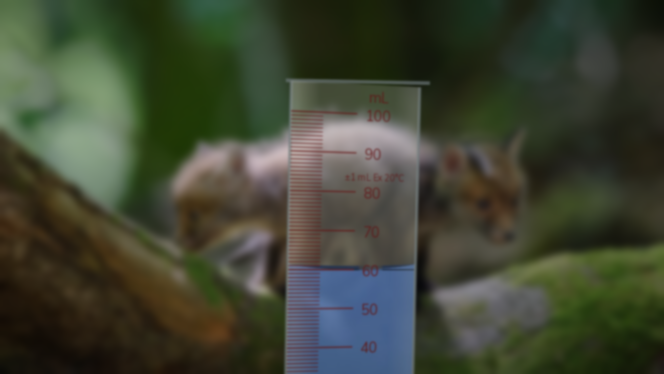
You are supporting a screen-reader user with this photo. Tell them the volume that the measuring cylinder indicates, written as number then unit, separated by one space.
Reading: 60 mL
